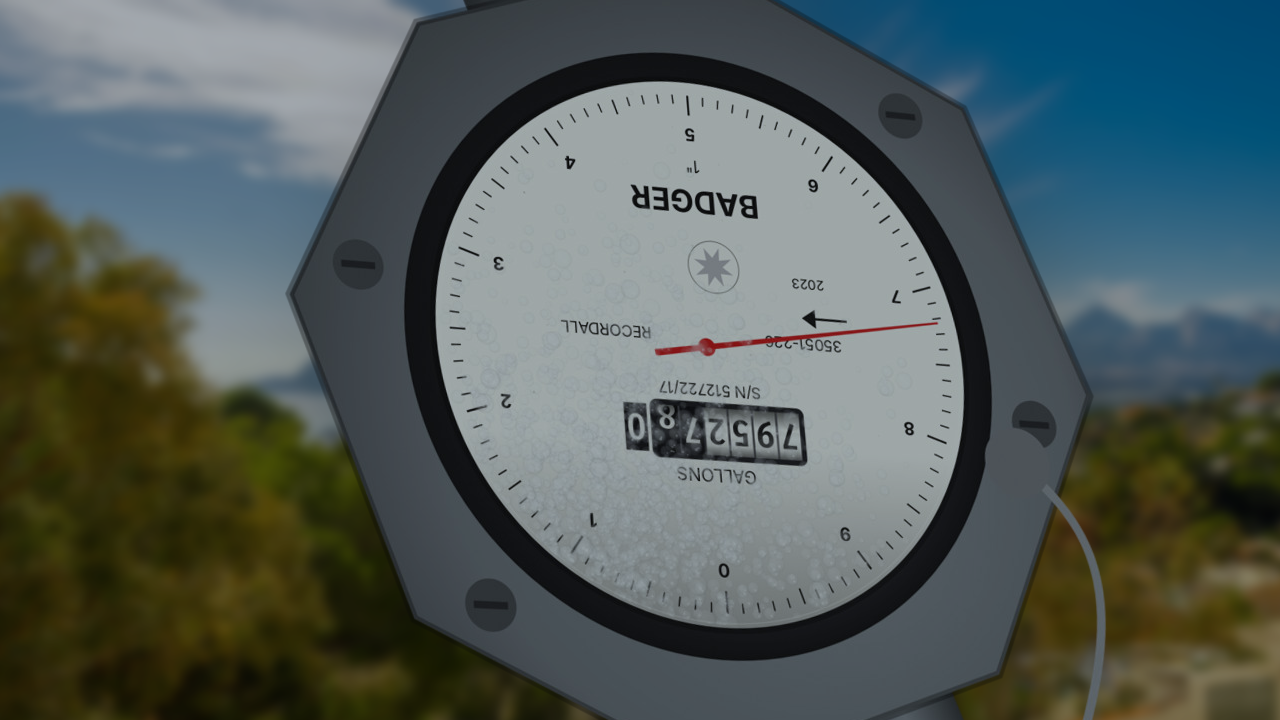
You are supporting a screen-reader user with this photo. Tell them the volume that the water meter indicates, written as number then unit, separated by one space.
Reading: 7952777.2 gal
